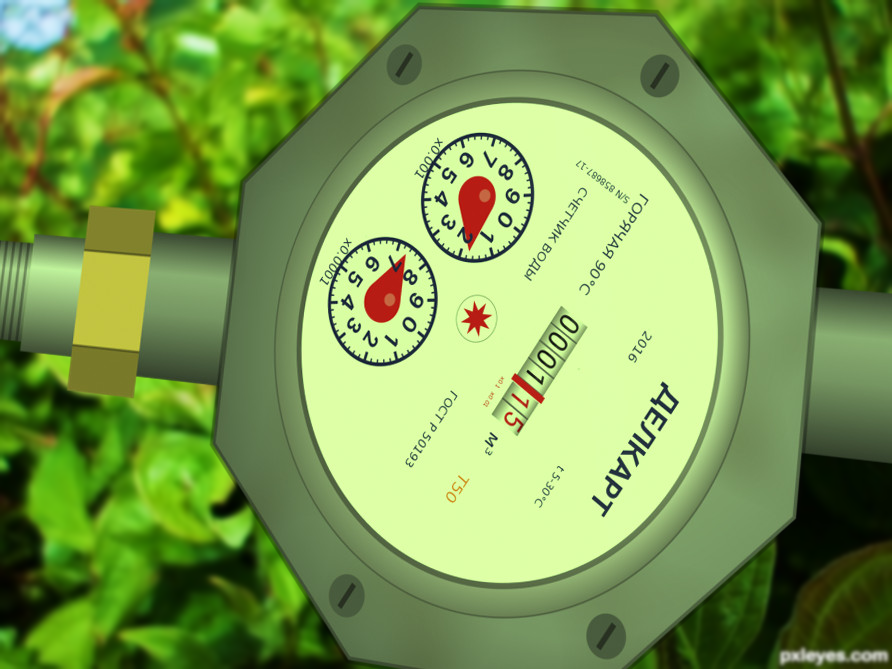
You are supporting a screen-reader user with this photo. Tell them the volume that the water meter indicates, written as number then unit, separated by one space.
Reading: 1.1517 m³
